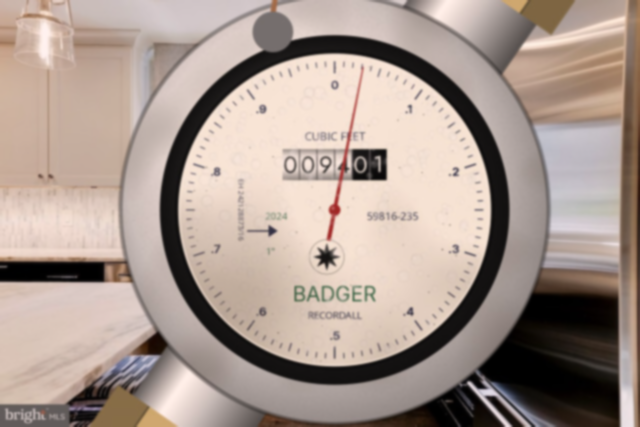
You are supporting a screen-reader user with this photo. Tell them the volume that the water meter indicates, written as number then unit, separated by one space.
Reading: 9401.03 ft³
